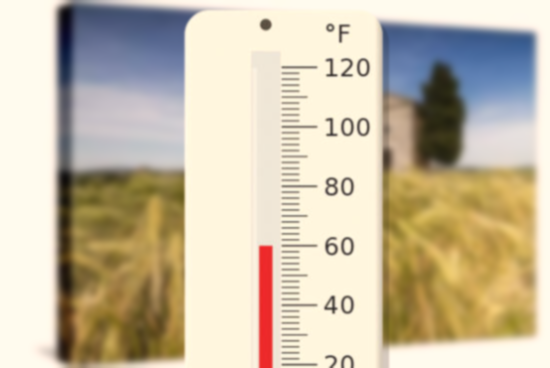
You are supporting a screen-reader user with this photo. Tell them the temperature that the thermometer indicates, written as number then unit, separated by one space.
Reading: 60 °F
